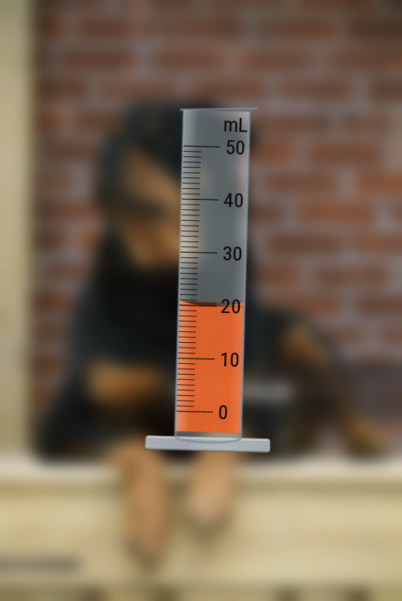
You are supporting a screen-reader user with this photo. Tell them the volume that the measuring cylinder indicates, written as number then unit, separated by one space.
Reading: 20 mL
